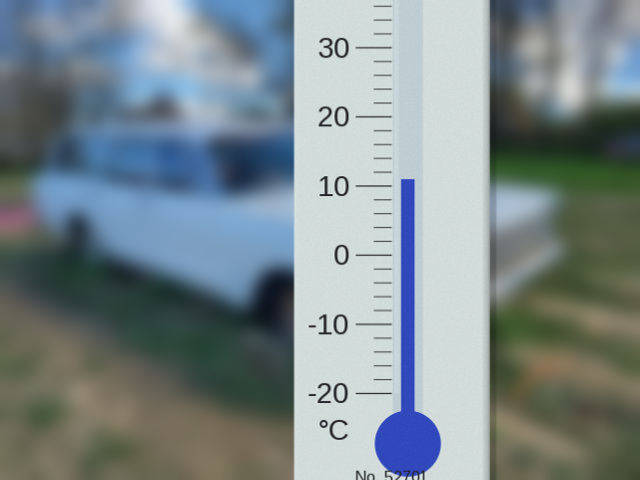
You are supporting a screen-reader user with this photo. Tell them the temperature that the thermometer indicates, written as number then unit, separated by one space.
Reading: 11 °C
